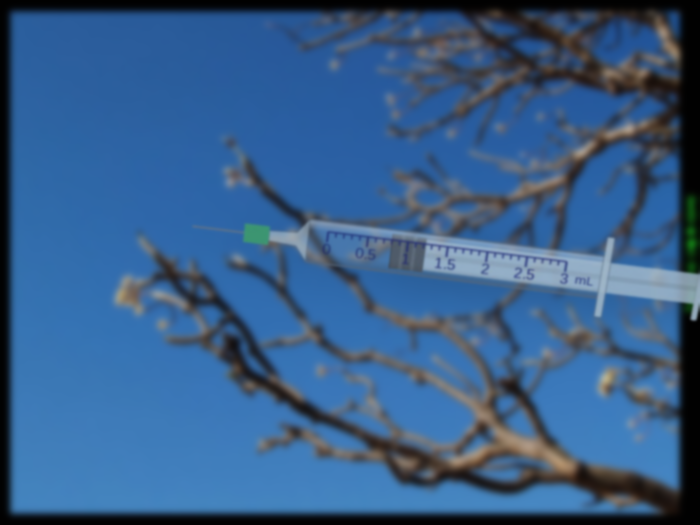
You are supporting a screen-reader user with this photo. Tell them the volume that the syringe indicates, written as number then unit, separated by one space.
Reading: 0.8 mL
